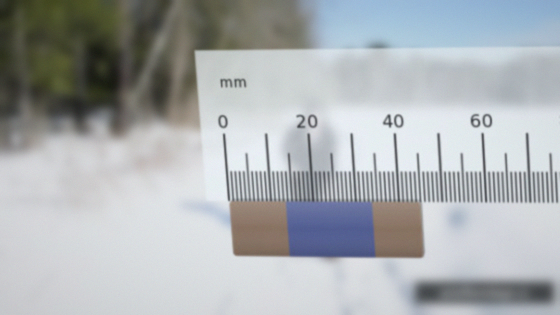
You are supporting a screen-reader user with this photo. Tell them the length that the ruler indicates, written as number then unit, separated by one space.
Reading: 45 mm
